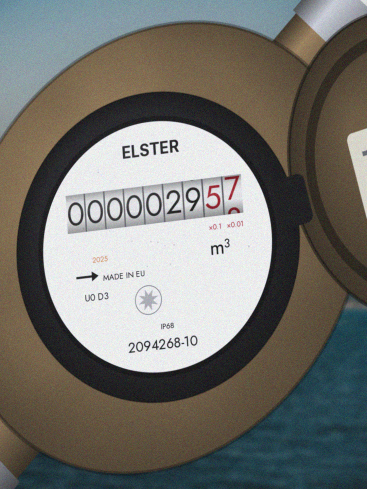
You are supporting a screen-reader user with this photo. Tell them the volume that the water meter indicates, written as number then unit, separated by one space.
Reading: 29.57 m³
